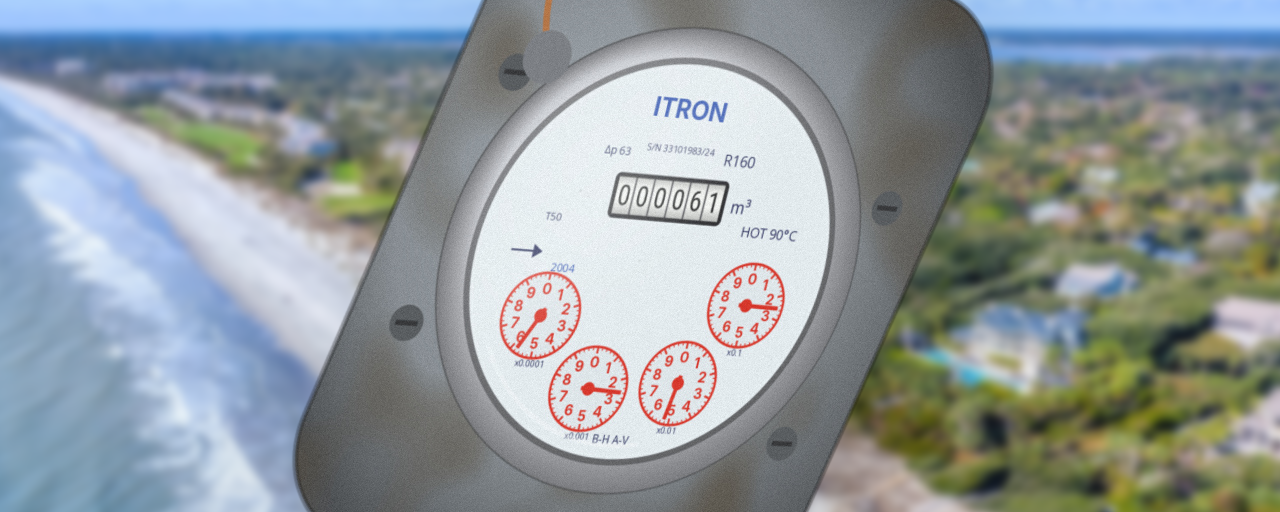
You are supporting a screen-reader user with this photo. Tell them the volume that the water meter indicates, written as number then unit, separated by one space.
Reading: 61.2525 m³
